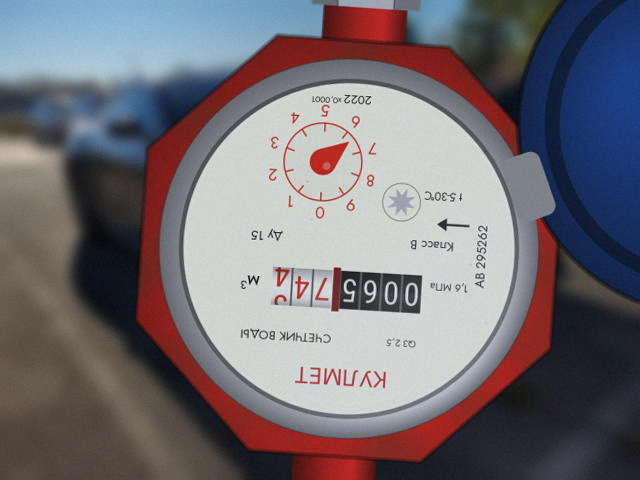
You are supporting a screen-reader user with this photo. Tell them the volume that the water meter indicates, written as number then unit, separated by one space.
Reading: 65.7436 m³
